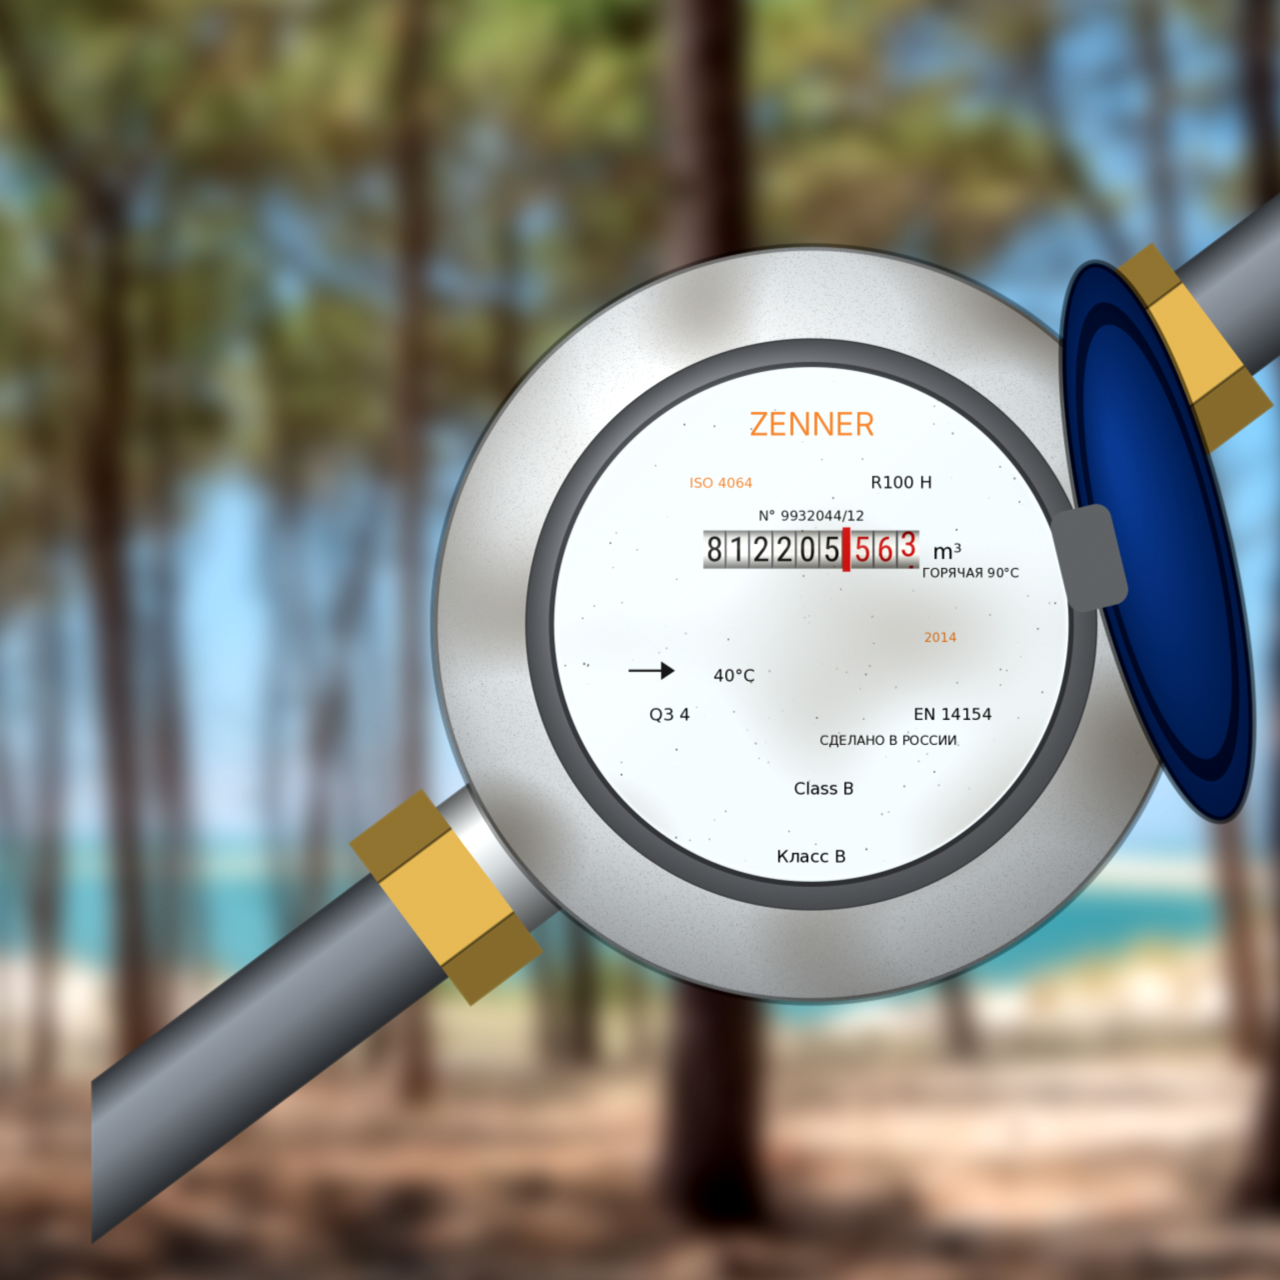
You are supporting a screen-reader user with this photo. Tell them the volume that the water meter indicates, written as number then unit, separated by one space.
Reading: 812205.563 m³
